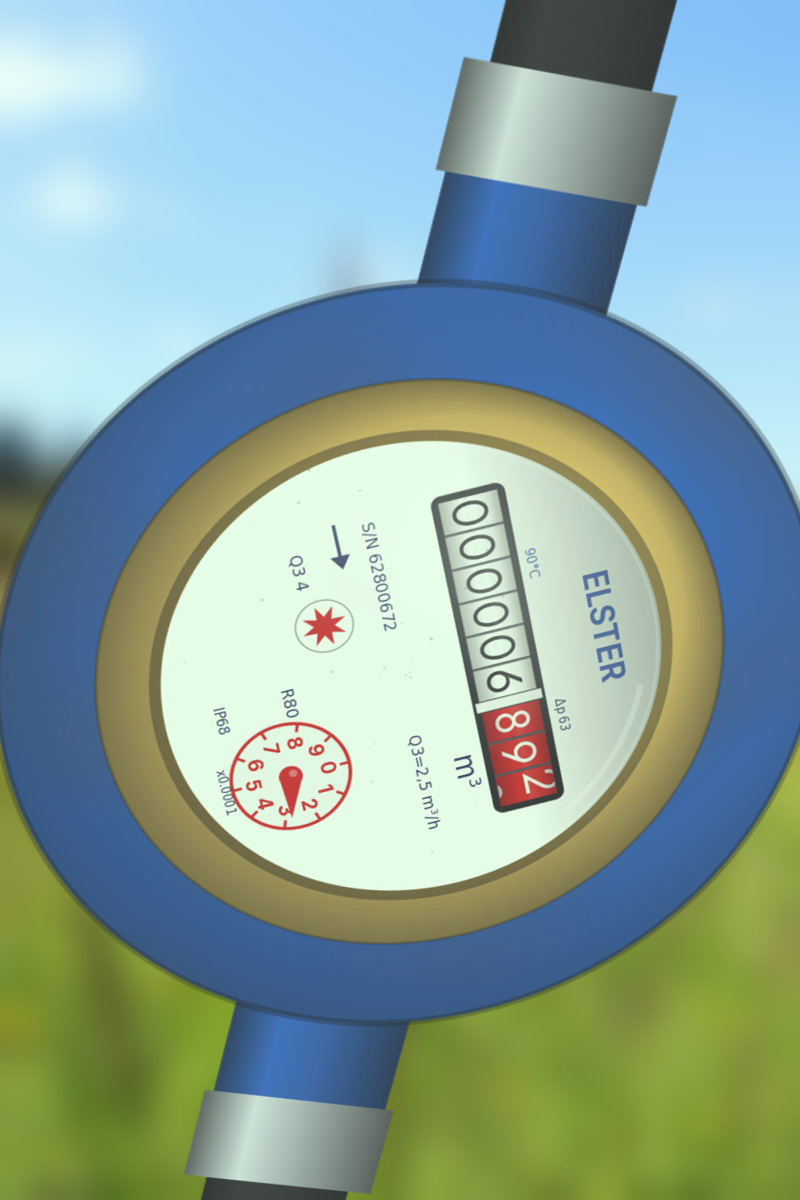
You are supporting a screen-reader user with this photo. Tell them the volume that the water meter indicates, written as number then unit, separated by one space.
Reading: 6.8922 m³
